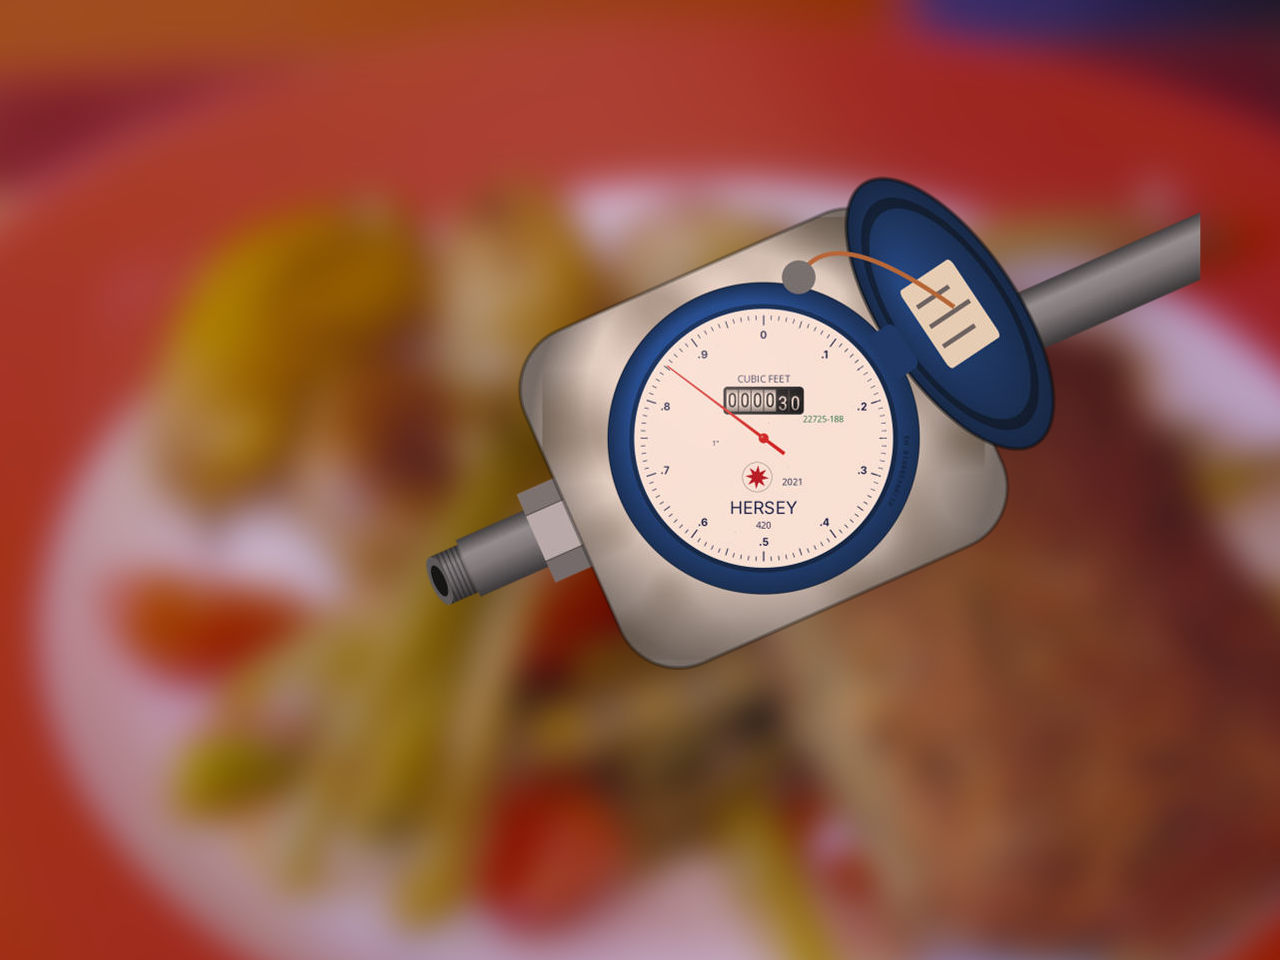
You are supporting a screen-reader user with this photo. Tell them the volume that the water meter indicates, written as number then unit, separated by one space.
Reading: 29.85 ft³
